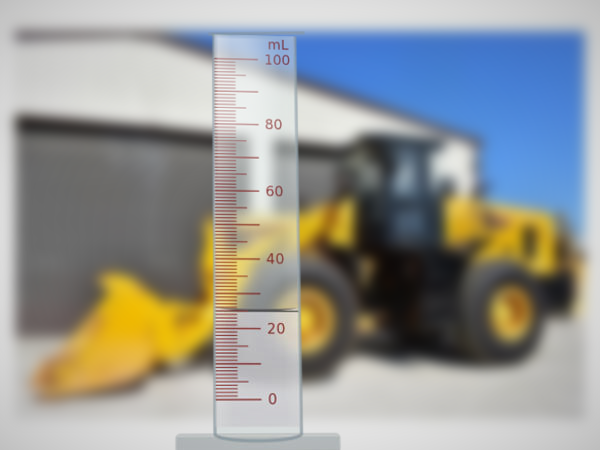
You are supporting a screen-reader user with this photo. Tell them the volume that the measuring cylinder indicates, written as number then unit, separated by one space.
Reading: 25 mL
